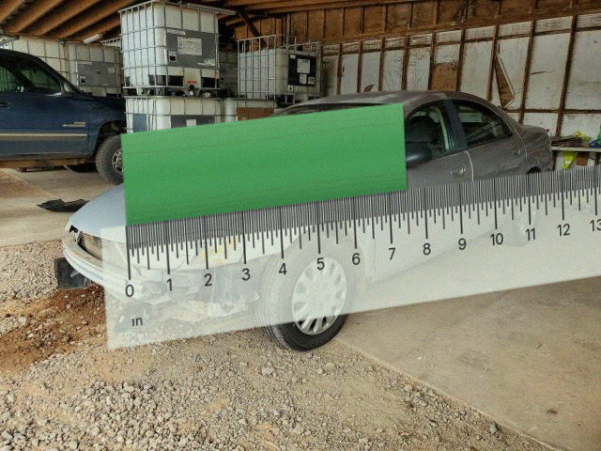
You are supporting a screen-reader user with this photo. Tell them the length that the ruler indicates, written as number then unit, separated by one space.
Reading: 7.5 in
